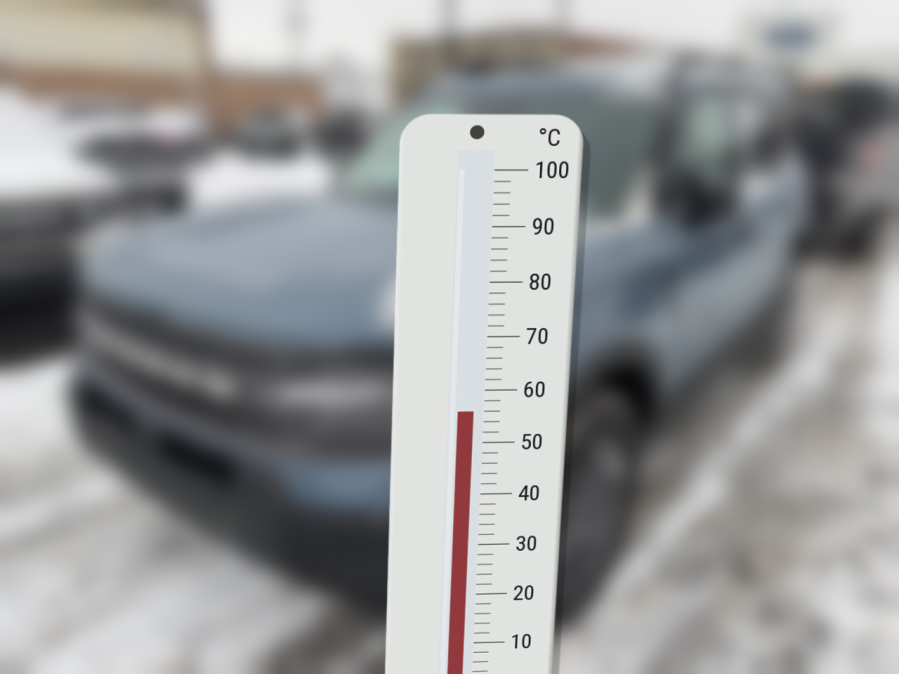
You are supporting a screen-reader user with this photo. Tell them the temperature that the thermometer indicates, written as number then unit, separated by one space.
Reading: 56 °C
